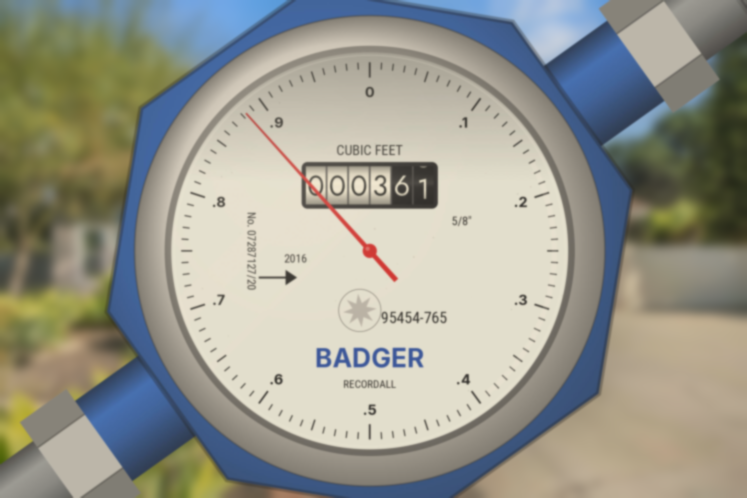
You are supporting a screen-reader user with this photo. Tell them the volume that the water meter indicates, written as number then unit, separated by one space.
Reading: 360.88 ft³
